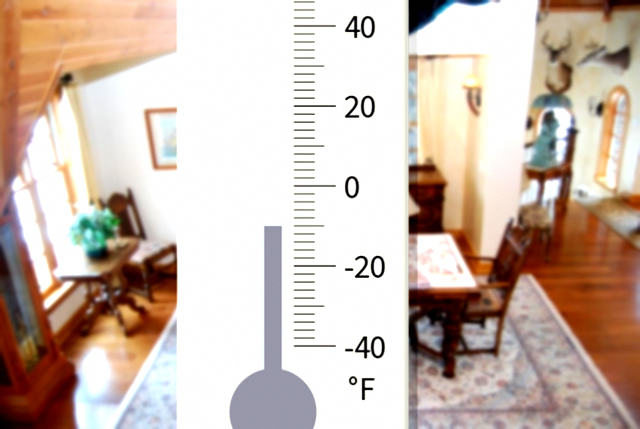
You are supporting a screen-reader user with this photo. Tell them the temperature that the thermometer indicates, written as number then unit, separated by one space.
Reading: -10 °F
